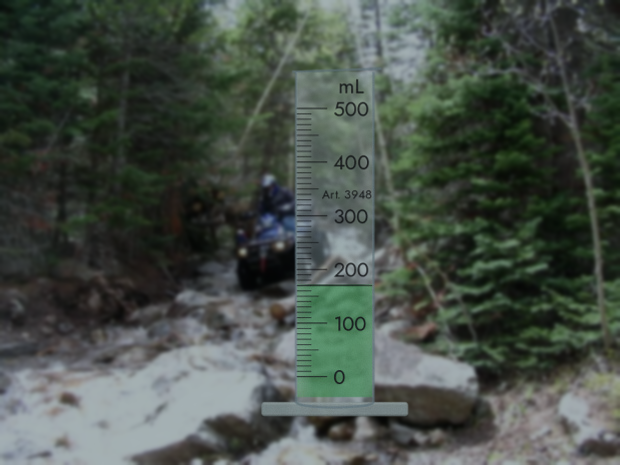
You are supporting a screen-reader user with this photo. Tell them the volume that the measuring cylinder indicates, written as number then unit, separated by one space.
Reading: 170 mL
